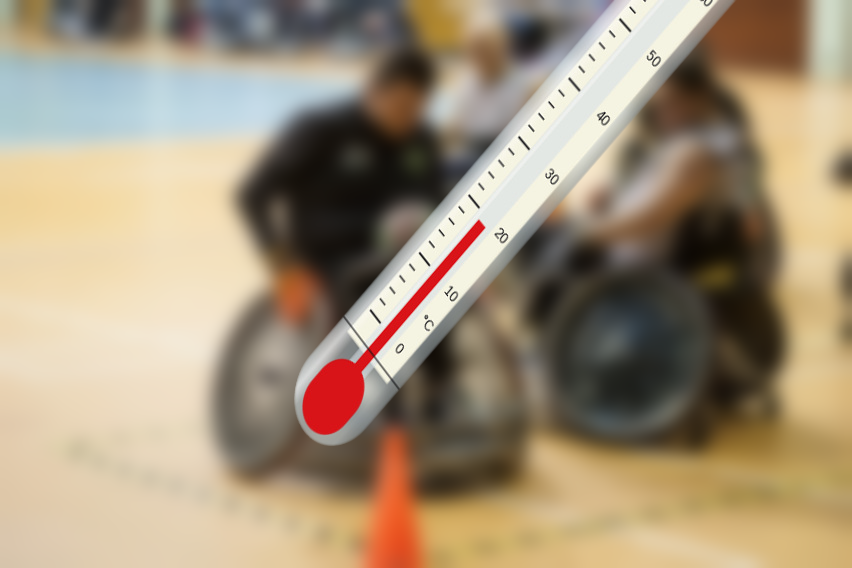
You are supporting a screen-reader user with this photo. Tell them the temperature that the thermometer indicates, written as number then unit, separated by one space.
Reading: 19 °C
